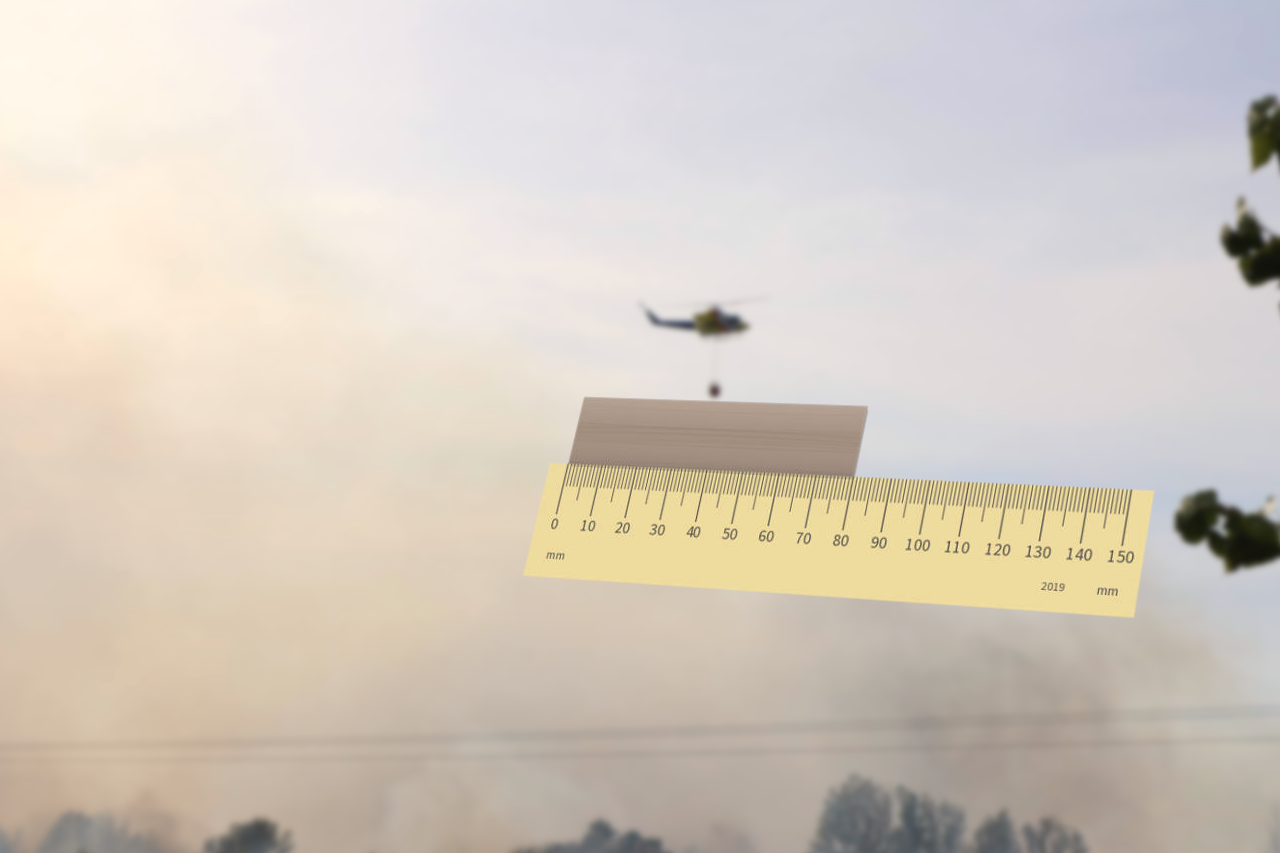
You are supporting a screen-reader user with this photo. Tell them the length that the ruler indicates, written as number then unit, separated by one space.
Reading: 80 mm
